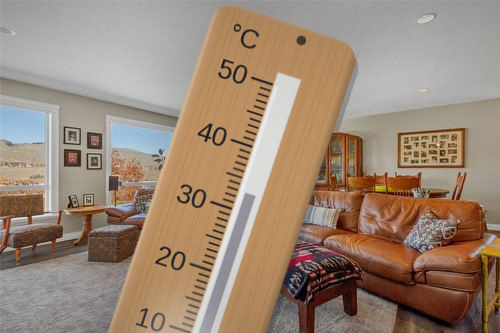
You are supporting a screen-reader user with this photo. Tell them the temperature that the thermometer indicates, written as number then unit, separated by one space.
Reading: 33 °C
